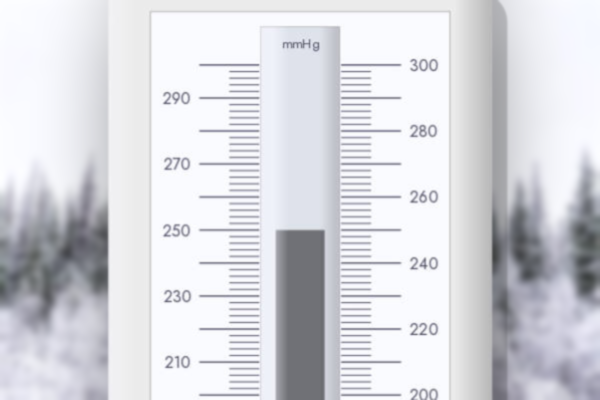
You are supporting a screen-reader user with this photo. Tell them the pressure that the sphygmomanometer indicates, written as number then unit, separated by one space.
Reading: 250 mmHg
